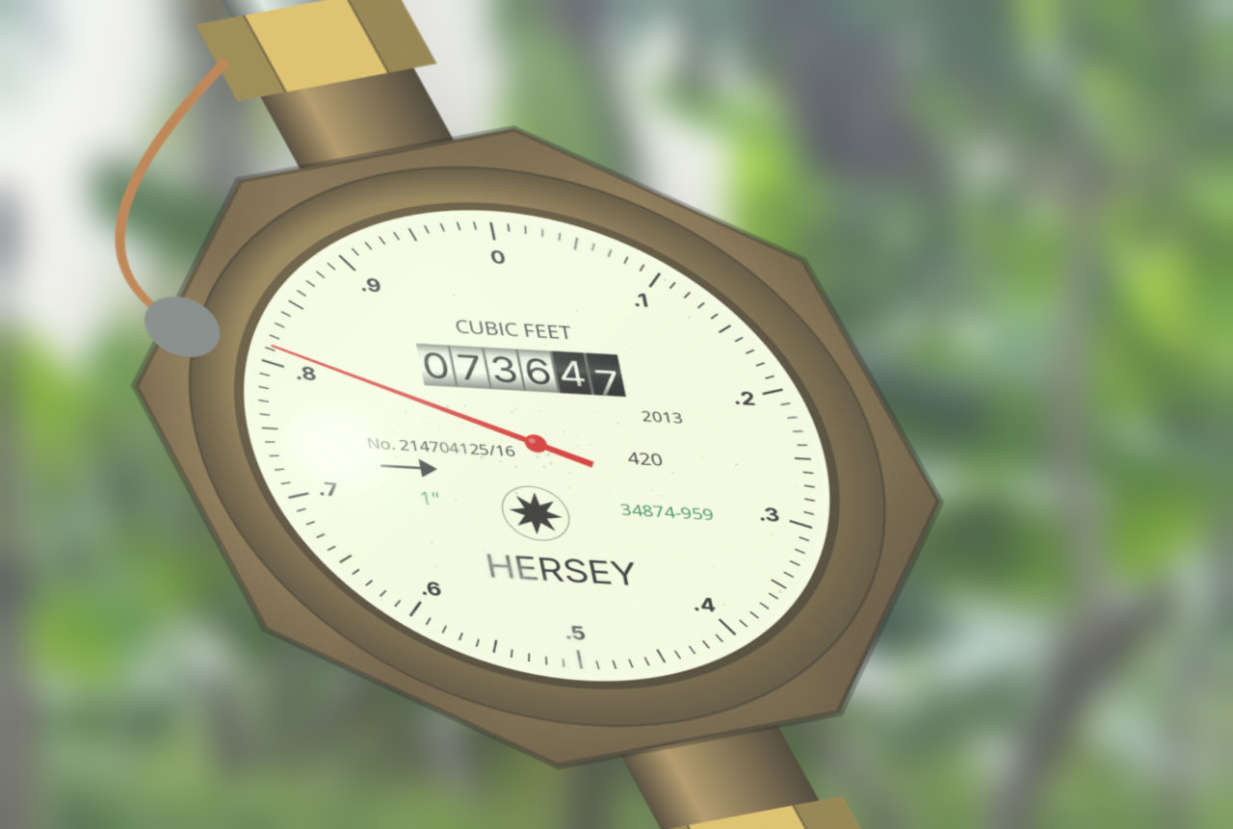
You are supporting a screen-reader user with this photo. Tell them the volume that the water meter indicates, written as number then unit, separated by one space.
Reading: 73646.81 ft³
